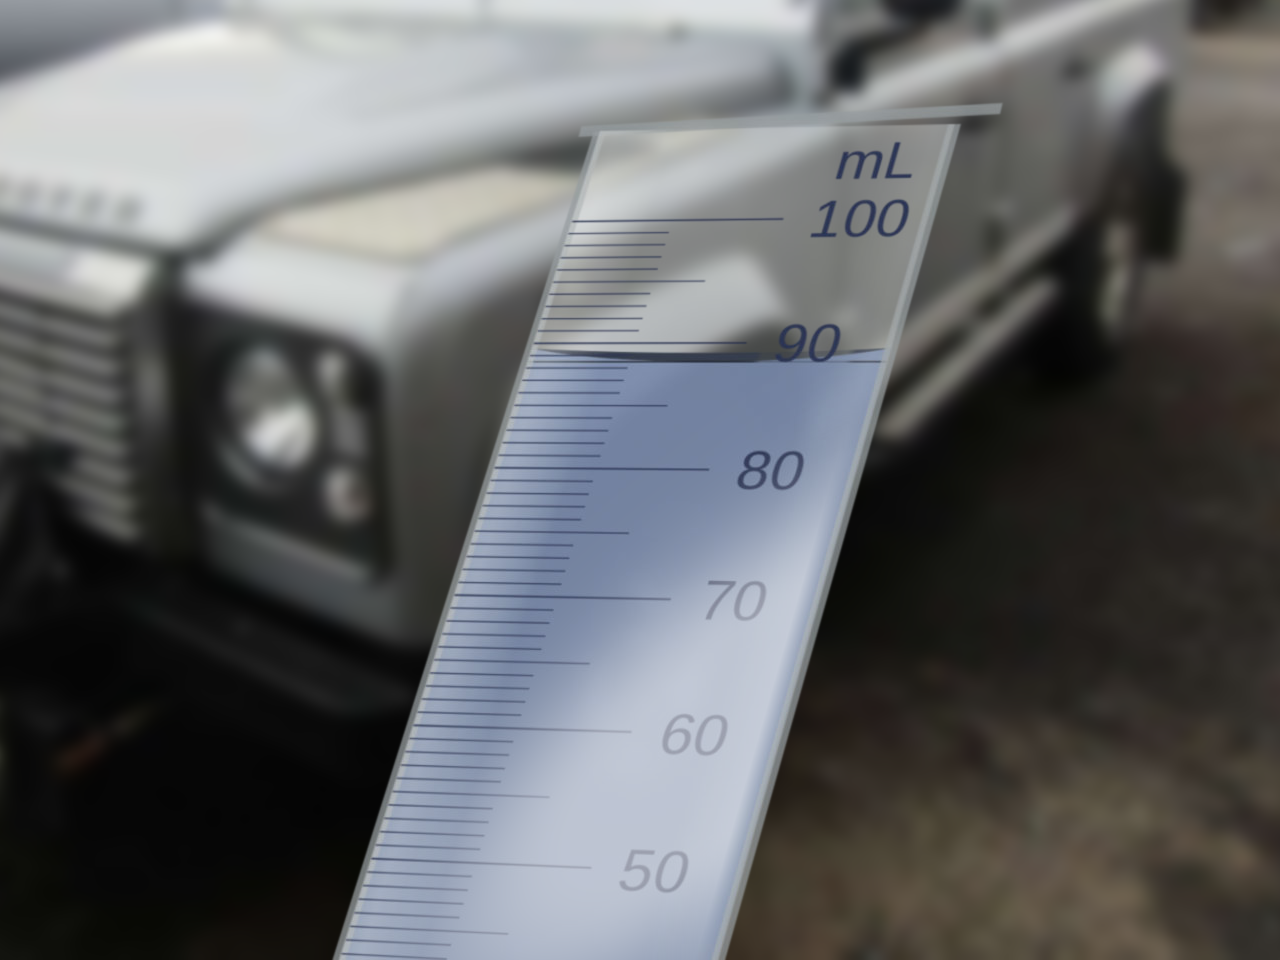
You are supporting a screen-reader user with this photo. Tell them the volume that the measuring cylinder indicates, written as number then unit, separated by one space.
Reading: 88.5 mL
